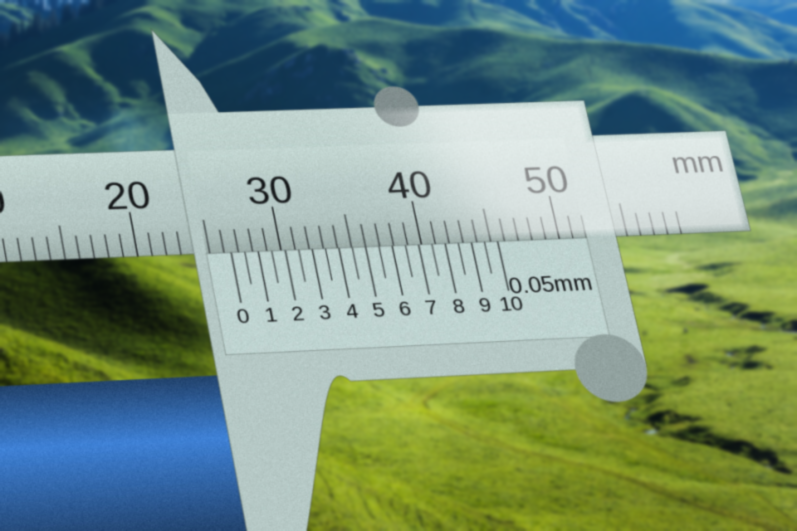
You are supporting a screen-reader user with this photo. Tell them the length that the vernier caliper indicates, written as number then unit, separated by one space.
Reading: 26.5 mm
